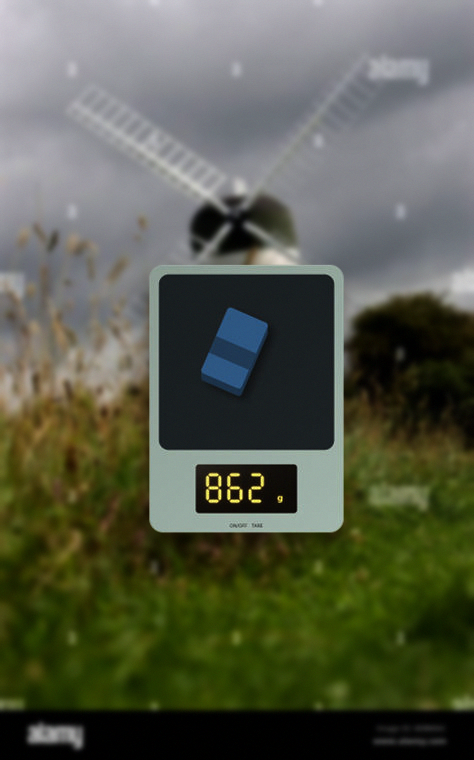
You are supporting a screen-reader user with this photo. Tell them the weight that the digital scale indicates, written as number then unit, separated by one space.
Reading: 862 g
